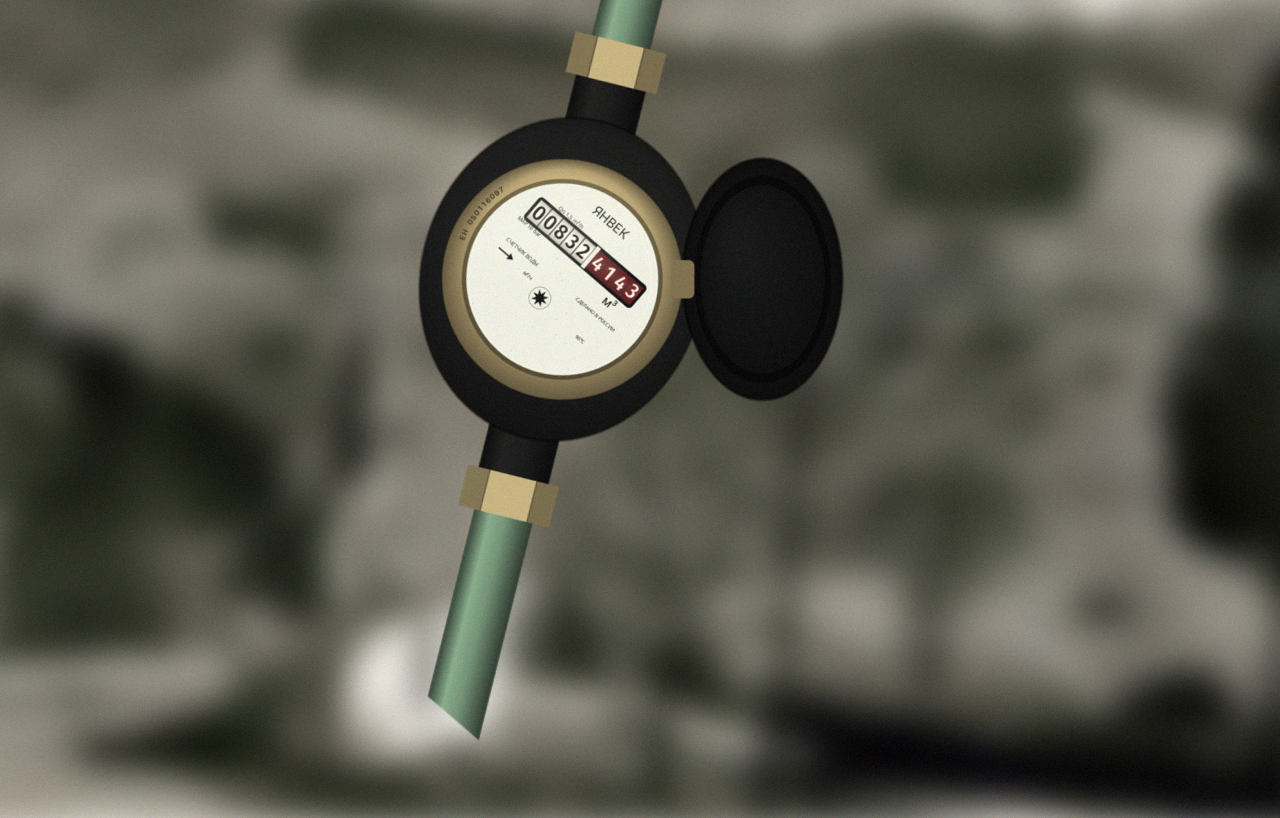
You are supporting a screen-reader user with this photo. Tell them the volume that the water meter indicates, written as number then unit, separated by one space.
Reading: 832.4143 m³
